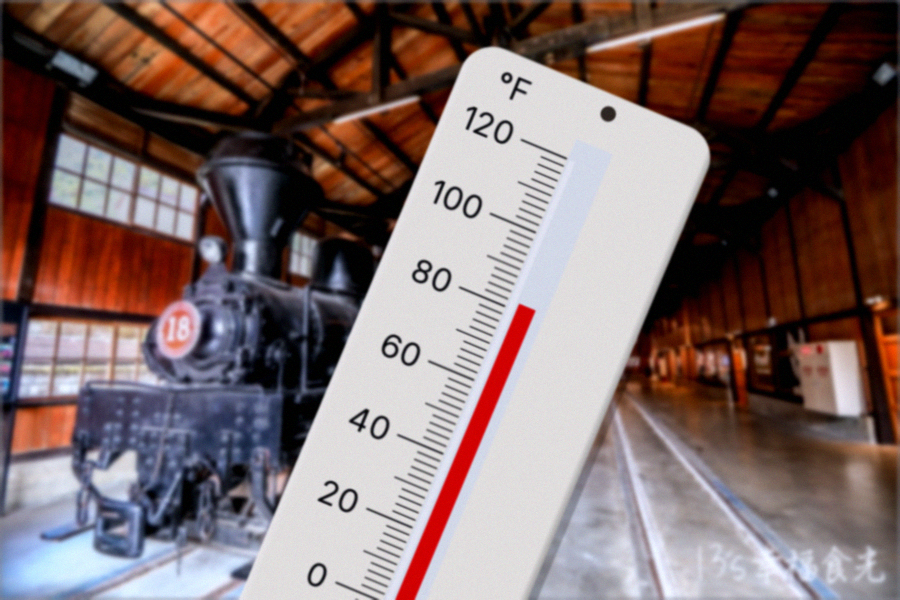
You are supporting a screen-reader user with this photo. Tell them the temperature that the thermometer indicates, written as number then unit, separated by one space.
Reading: 82 °F
